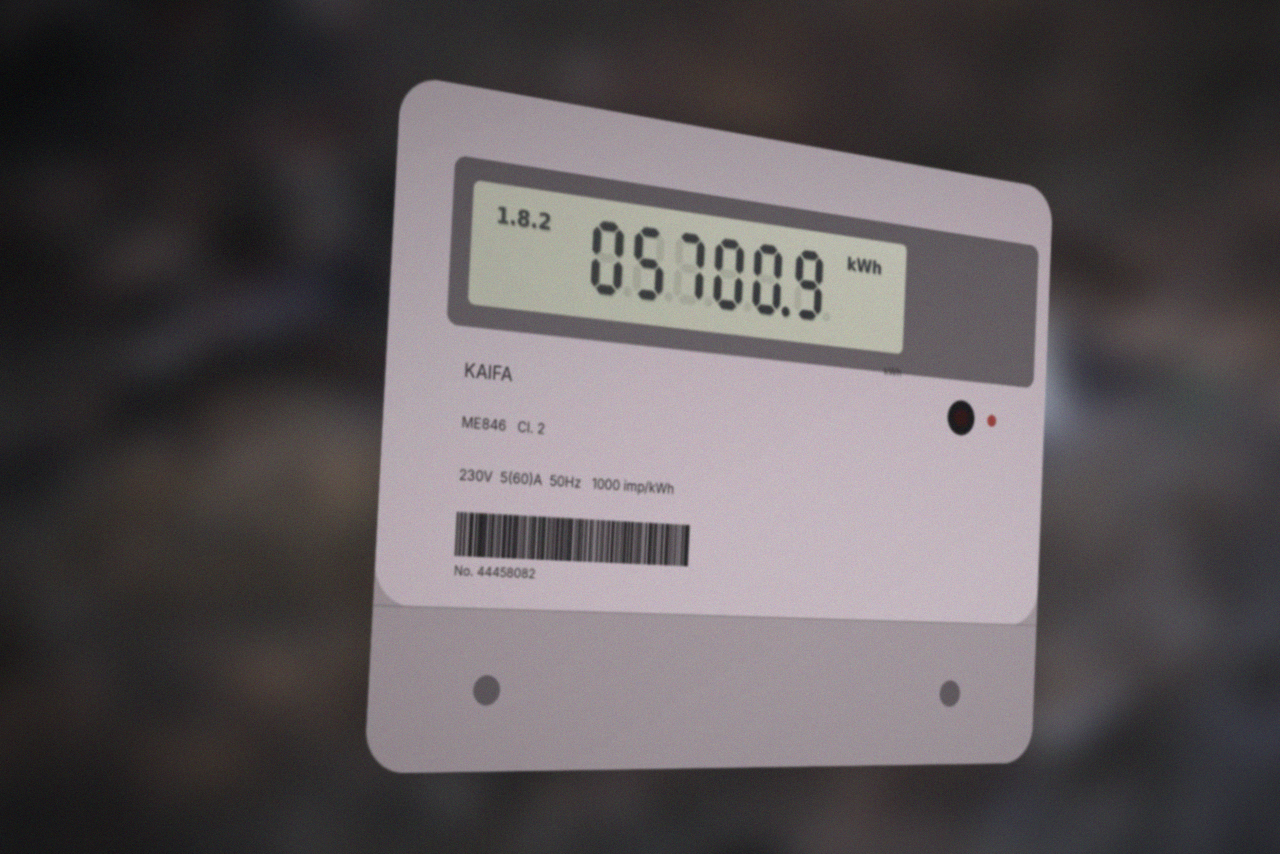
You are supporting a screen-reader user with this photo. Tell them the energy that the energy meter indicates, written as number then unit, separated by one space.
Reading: 5700.9 kWh
